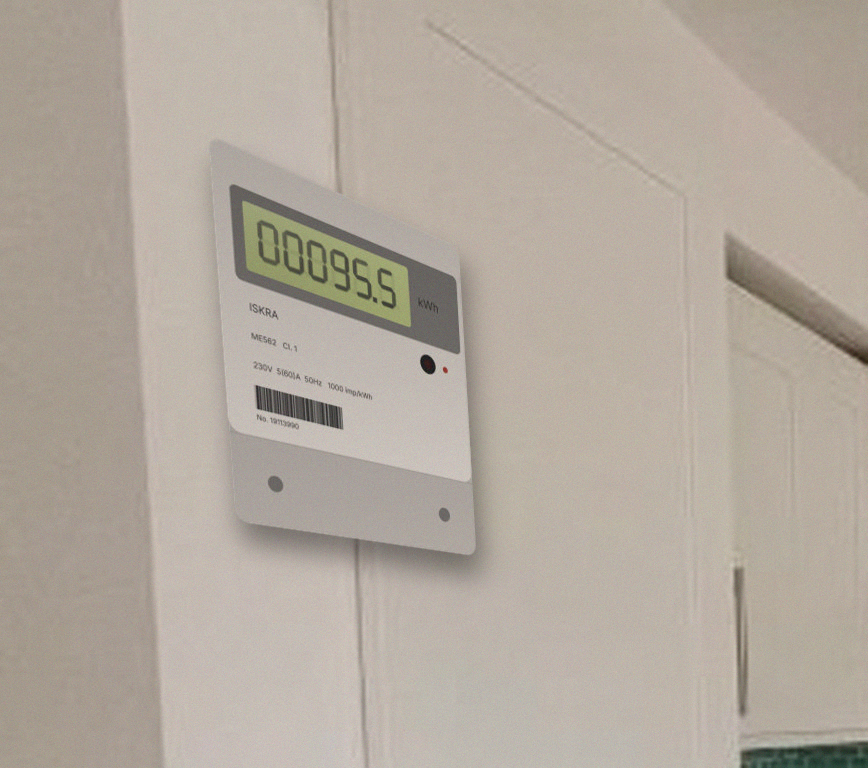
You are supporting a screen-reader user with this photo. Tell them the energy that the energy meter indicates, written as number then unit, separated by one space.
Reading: 95.5 kWh
